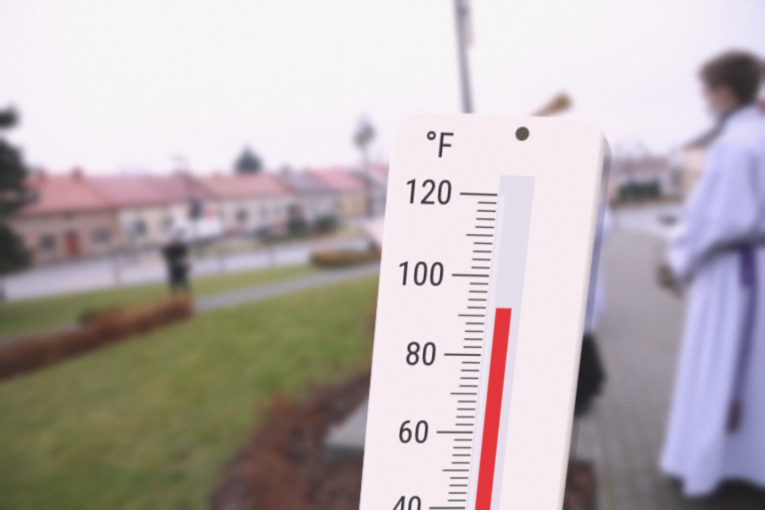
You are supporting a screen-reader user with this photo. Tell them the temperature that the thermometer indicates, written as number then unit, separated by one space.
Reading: 92 °F
